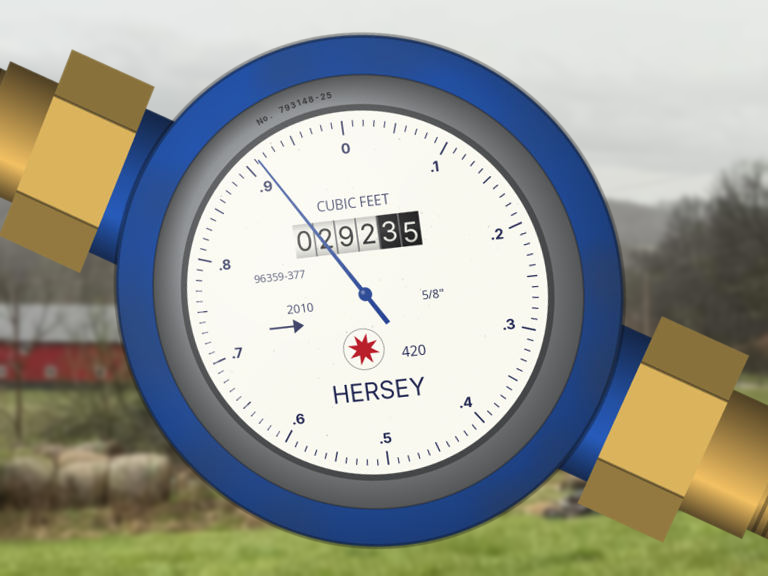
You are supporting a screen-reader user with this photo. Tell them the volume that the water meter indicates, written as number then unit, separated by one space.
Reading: 29234.91 ft³
